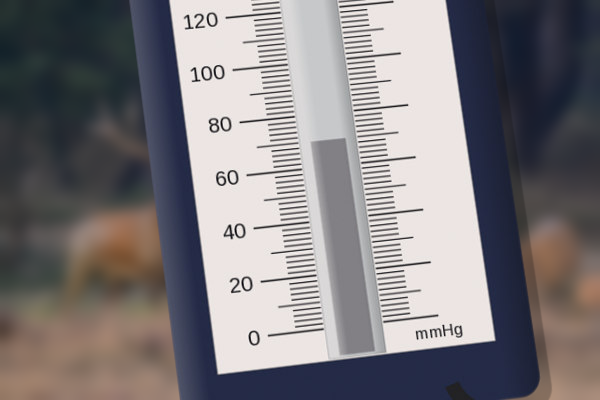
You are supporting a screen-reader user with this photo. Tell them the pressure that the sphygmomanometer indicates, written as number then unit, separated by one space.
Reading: 70 mmHg
